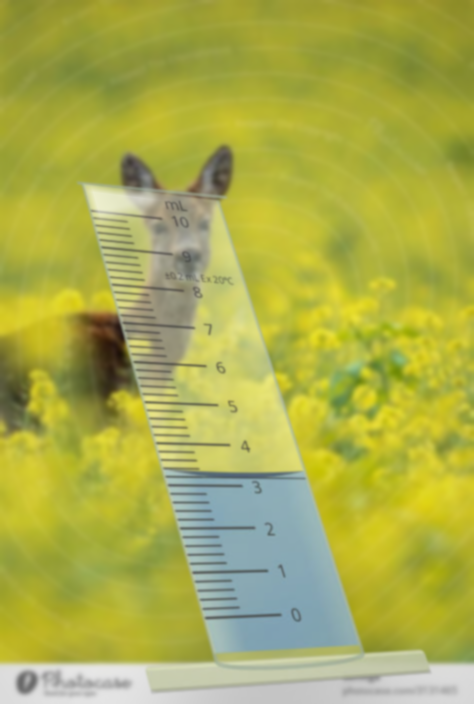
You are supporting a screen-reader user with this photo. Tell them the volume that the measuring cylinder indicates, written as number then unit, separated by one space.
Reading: 3.2 mL
